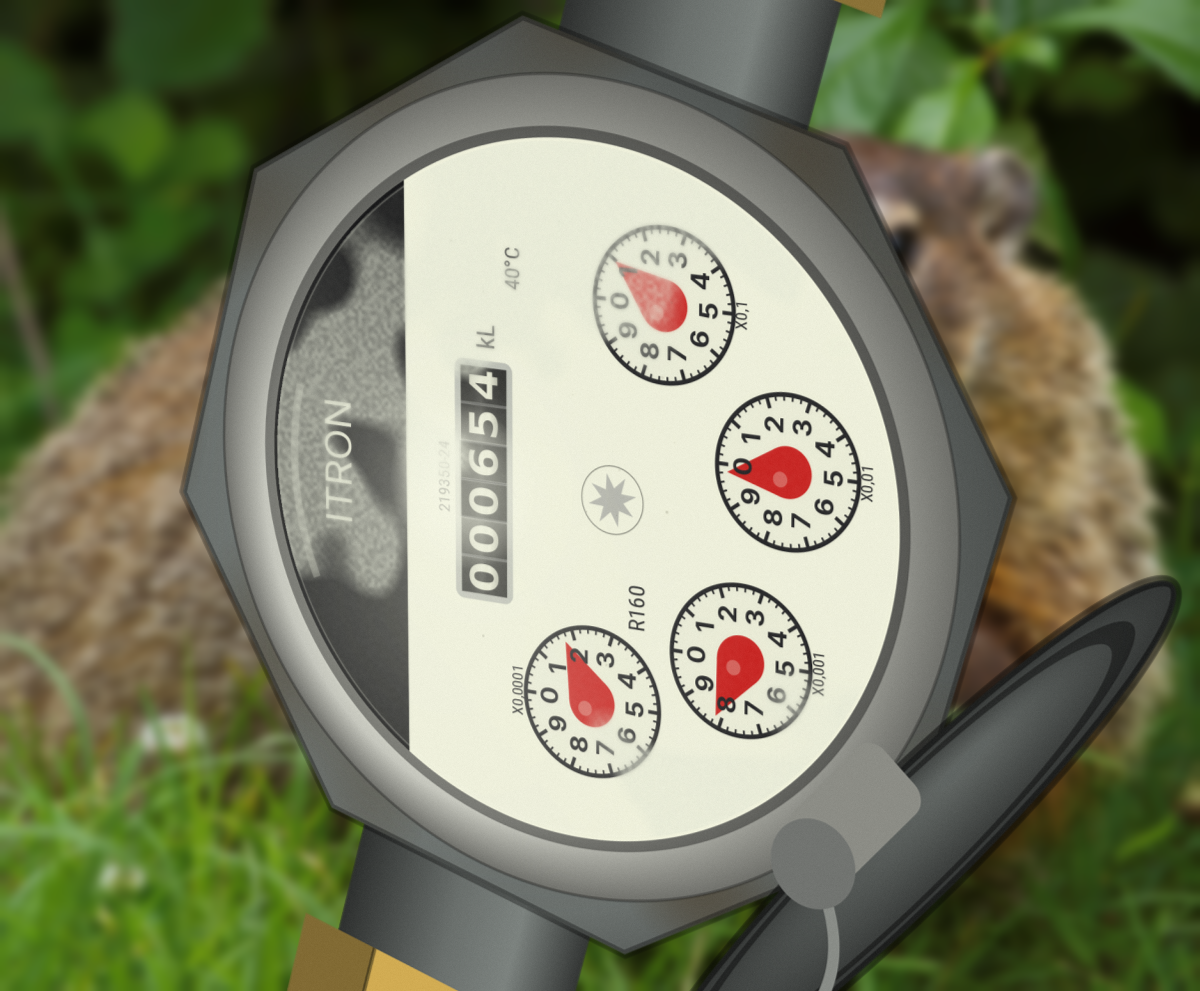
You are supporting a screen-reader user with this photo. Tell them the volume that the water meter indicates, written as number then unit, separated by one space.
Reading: 654.0981 kL
